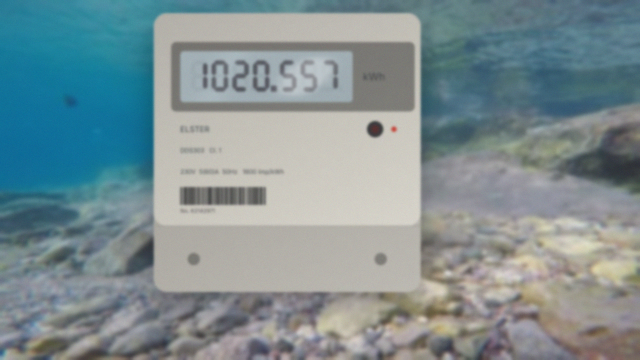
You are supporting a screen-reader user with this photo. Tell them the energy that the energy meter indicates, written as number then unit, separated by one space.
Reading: 1020.557 kWh
